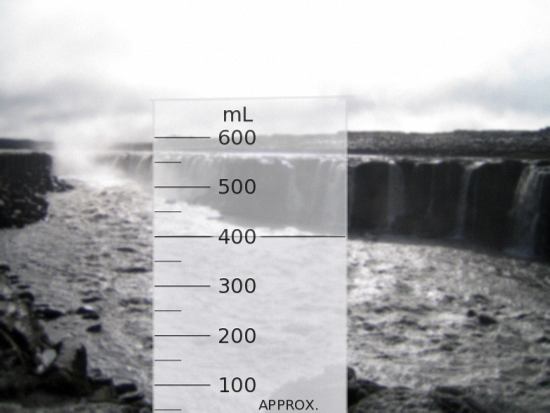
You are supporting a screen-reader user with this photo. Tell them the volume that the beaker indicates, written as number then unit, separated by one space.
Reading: 400 mL
